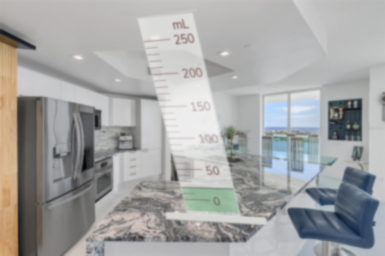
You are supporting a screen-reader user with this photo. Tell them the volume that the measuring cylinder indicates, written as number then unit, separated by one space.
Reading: 20 mL
